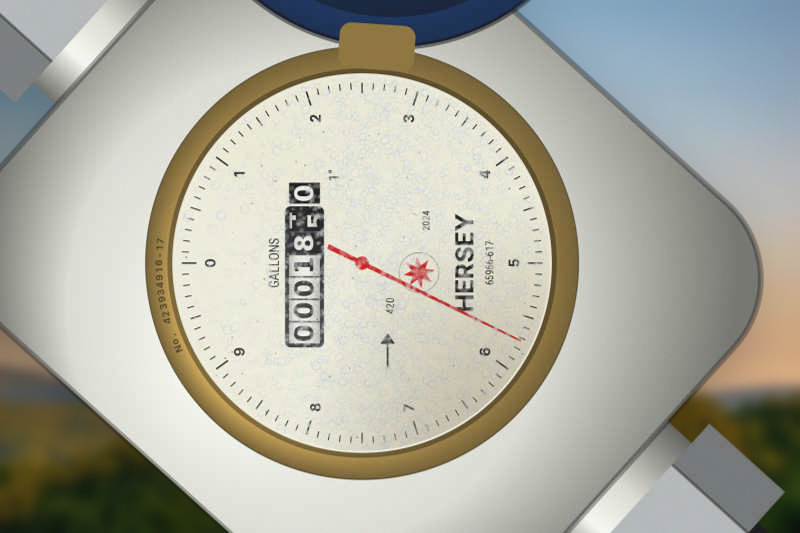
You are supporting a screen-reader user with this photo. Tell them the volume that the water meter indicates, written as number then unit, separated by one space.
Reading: 1845.7 gal
